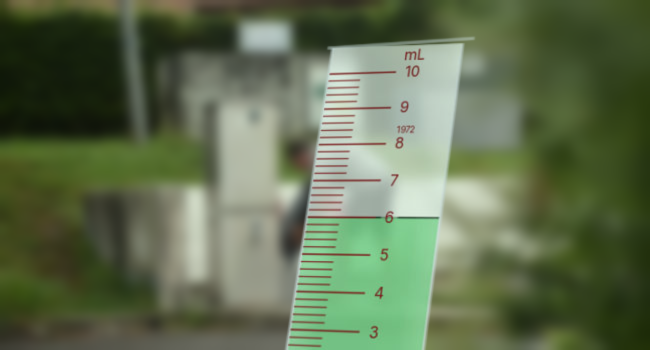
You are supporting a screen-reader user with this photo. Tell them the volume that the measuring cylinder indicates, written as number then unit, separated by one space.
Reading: 6 mL
